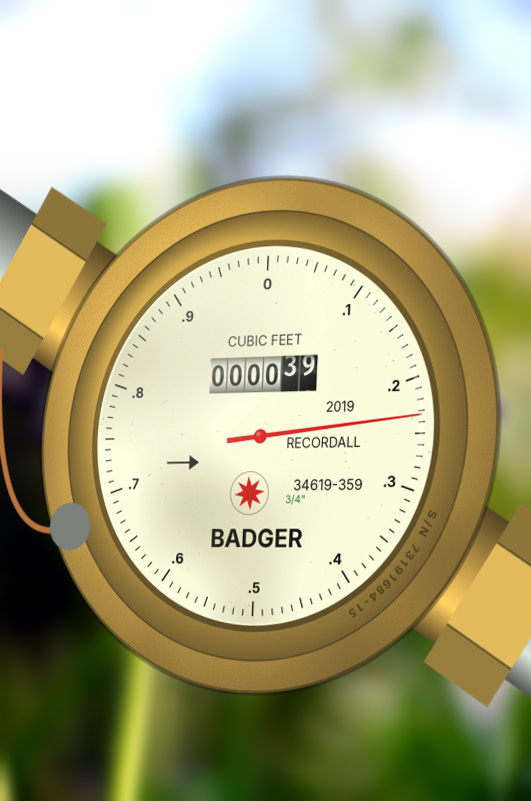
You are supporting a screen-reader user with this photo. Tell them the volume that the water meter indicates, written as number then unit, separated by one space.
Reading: 39.23 ft³
